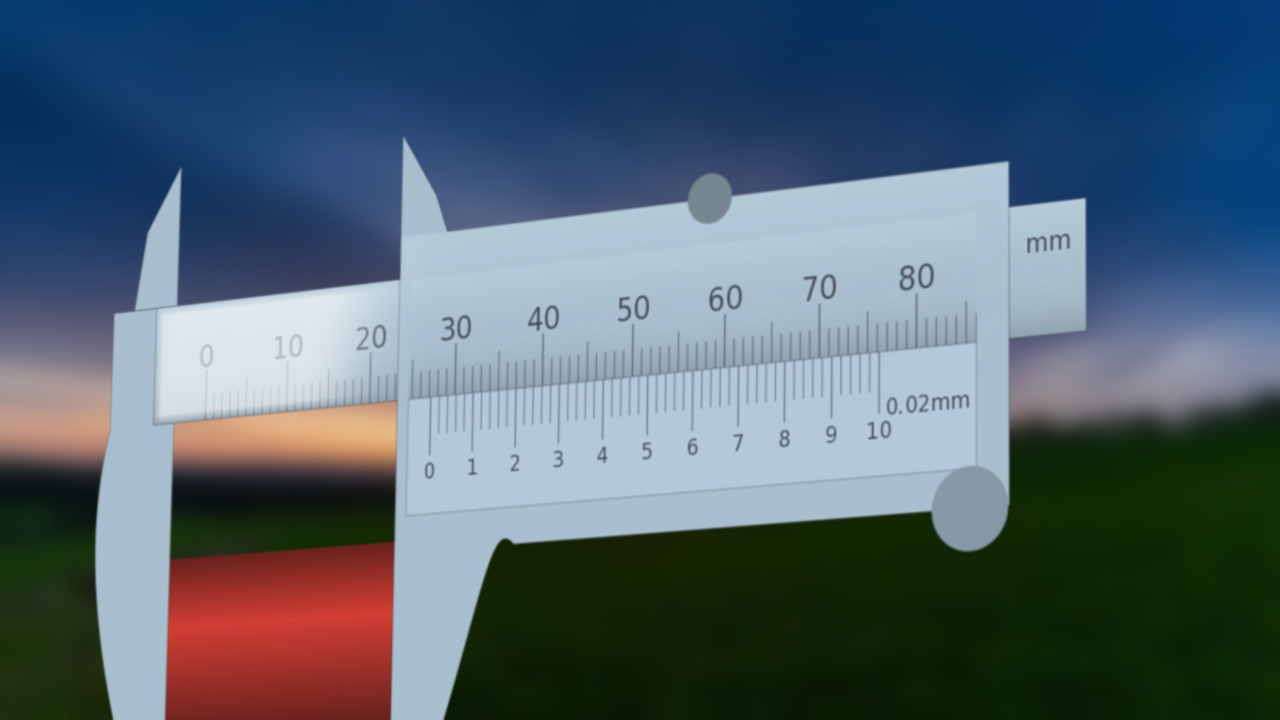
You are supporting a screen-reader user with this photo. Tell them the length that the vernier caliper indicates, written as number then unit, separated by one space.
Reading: 27.2 mm
